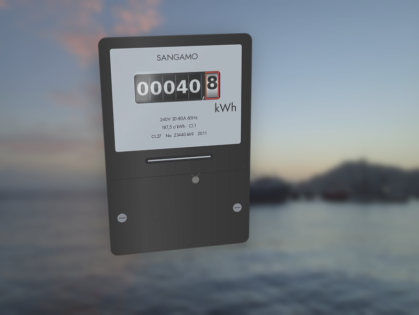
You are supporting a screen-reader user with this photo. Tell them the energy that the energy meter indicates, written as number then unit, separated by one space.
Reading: 40.8 kWh
